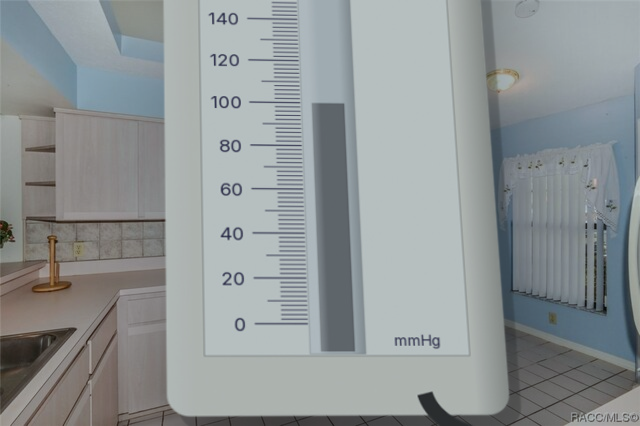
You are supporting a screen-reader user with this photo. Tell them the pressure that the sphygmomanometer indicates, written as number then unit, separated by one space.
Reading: 100 mmHg
